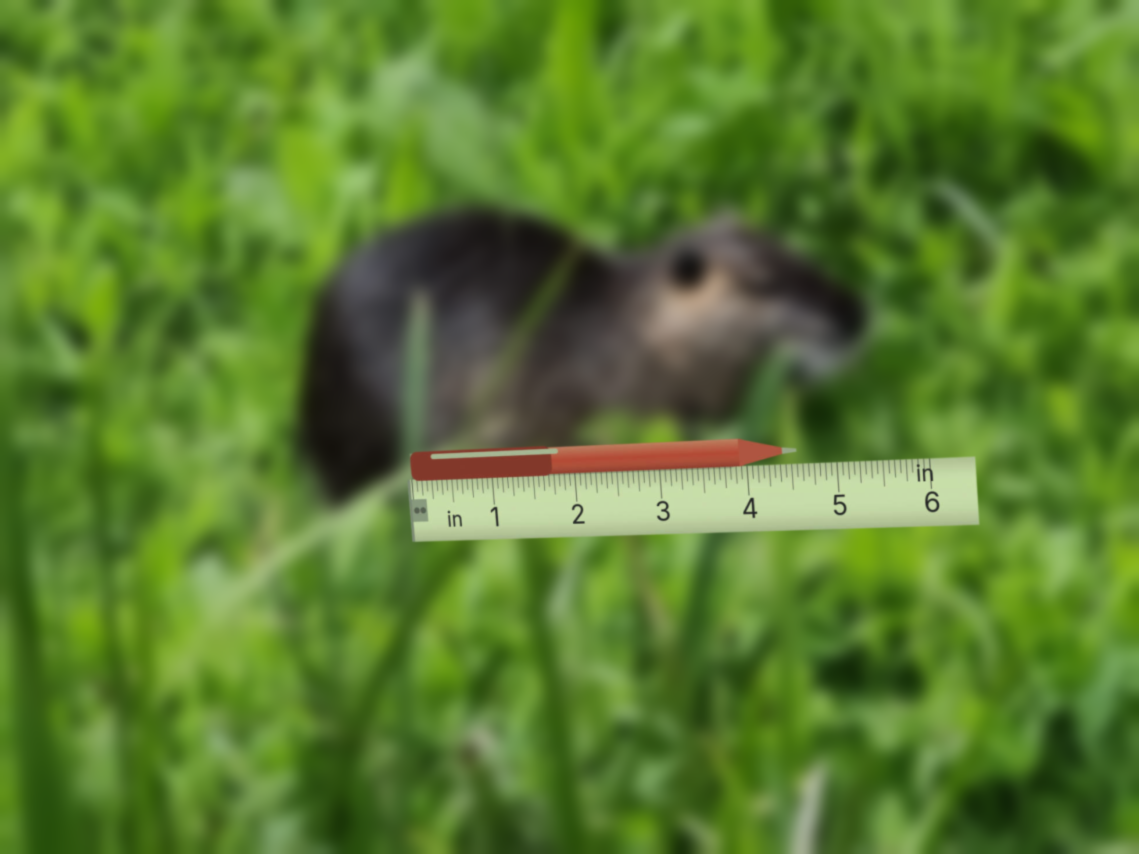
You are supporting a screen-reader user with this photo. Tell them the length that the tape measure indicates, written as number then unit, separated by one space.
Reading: 4.5625 in
